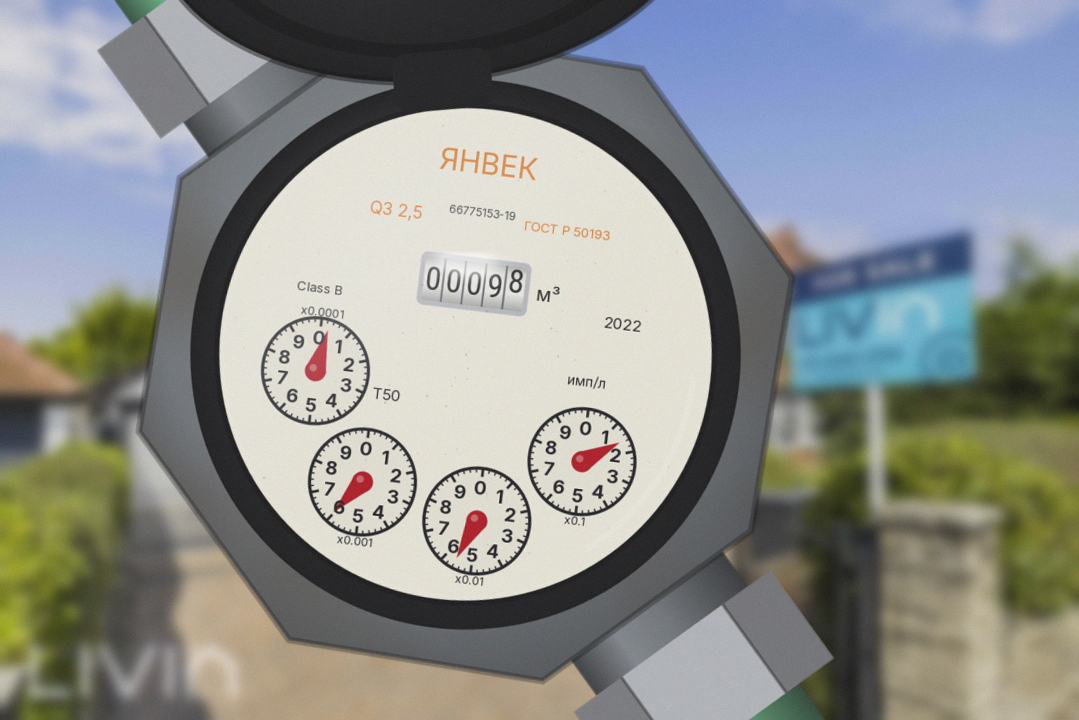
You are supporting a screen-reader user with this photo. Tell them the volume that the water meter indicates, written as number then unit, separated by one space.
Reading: 98.1560 m³
